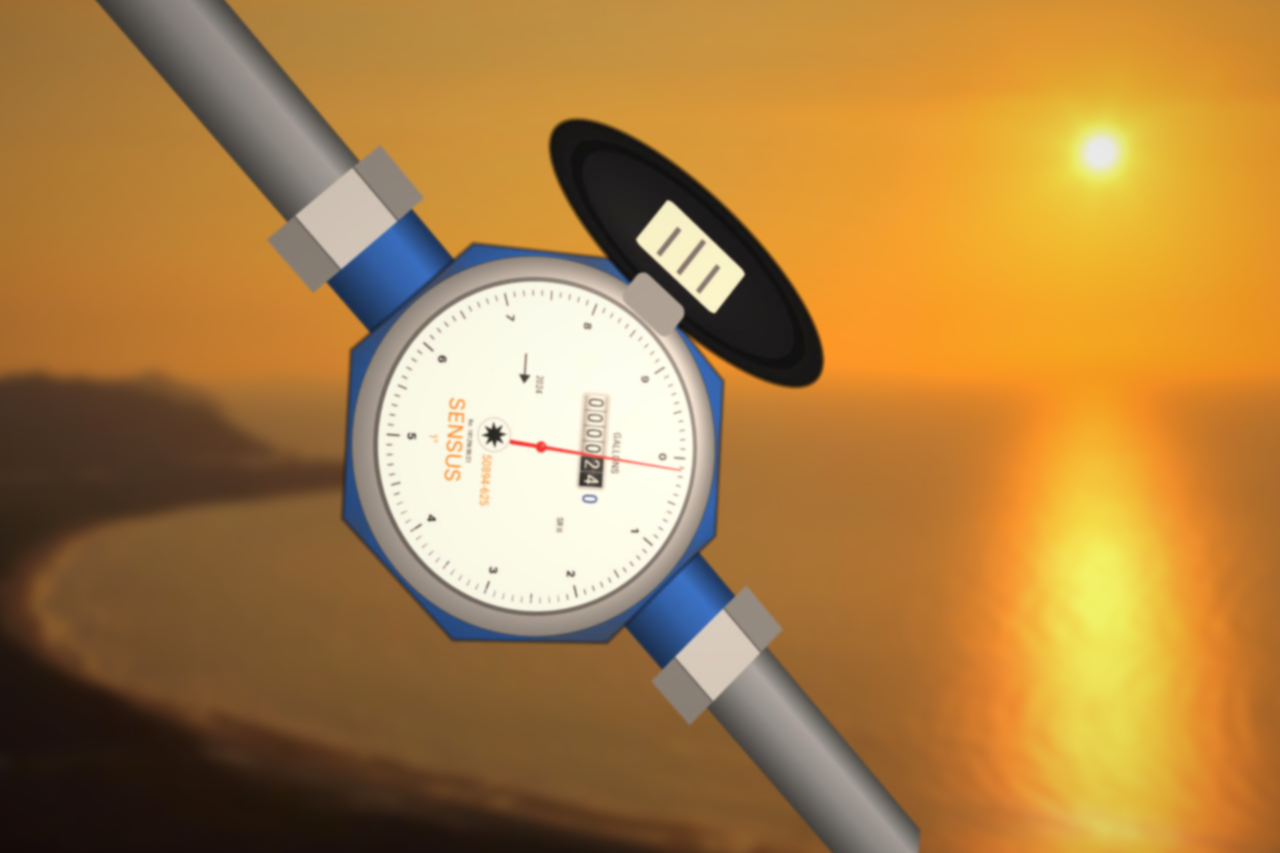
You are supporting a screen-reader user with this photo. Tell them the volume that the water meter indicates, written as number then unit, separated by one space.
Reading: 240.1 gal
